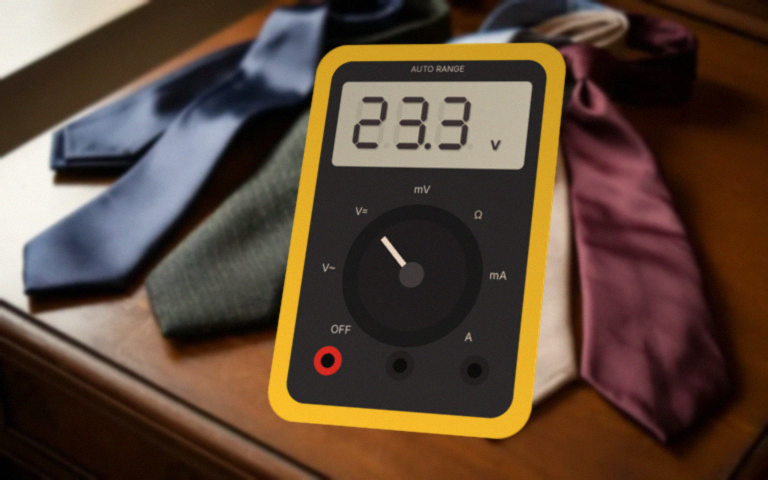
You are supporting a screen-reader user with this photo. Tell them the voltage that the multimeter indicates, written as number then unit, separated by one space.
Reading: 23.3 V
